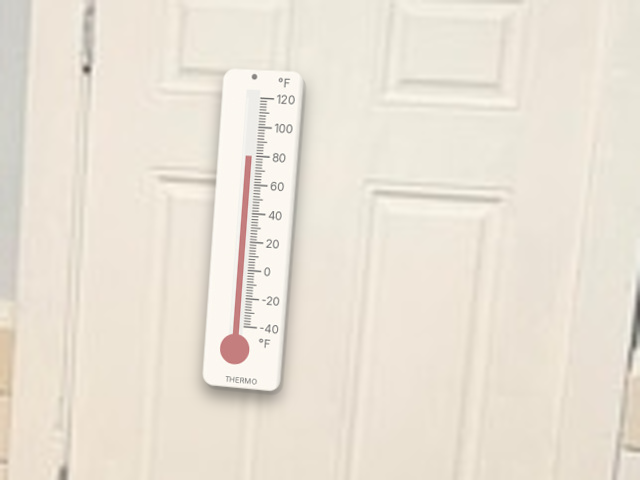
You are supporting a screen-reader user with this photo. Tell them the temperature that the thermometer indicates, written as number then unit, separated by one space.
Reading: 80 °F
